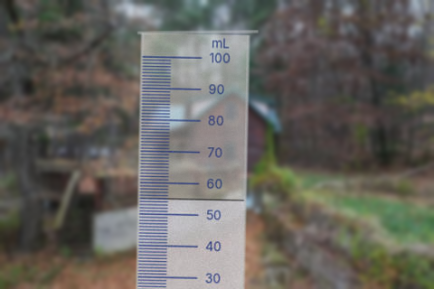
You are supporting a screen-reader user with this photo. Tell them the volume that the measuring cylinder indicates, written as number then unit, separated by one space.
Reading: 55 mL
